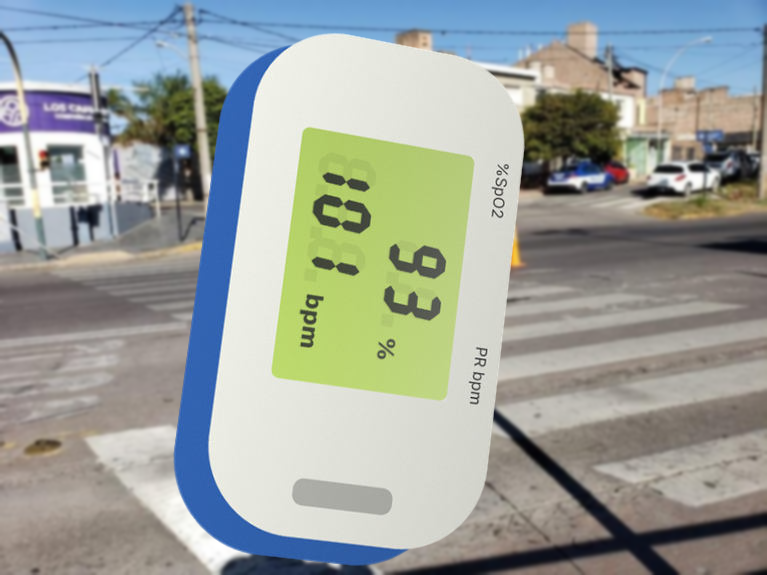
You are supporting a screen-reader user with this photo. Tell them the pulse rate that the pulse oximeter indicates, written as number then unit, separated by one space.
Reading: 101 bpm
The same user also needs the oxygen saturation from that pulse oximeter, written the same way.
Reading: 93 %
